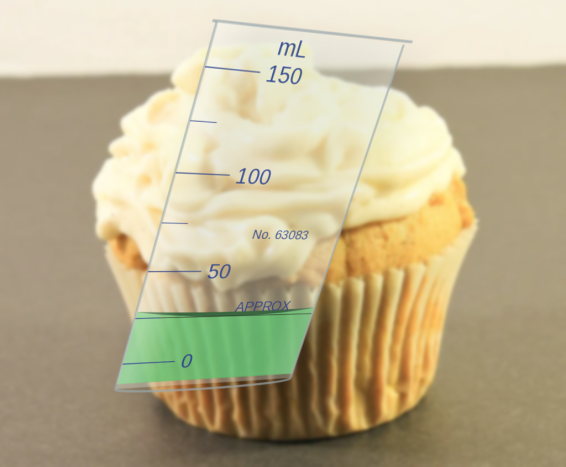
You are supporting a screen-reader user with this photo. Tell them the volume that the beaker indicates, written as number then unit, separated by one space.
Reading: 25 mL
